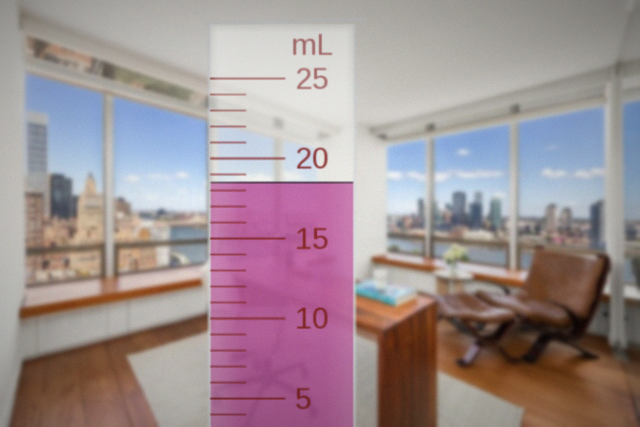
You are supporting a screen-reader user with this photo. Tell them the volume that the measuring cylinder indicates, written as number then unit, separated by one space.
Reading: 18.5 mL
